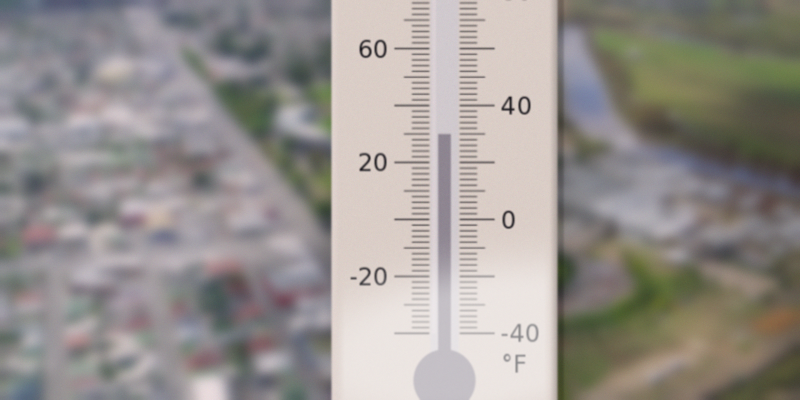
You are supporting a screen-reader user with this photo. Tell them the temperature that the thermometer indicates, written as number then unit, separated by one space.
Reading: 30 °F
